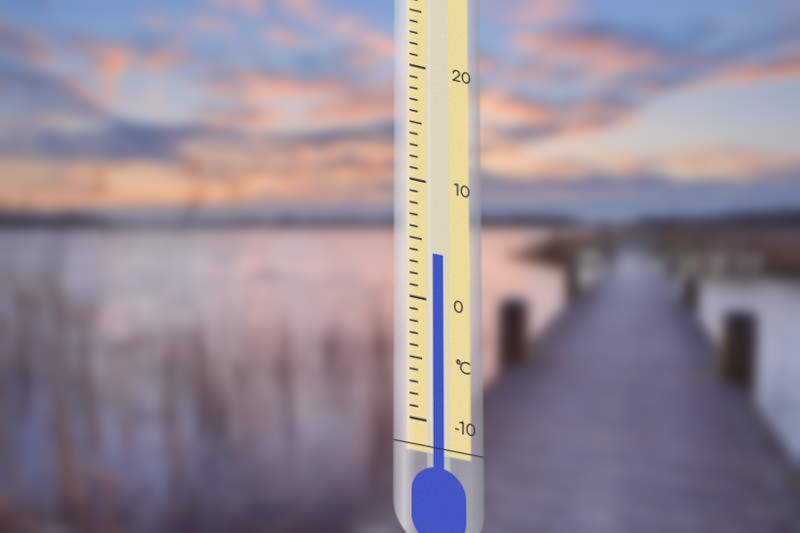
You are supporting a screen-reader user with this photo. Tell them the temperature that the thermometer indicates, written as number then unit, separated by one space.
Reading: 4 °C
